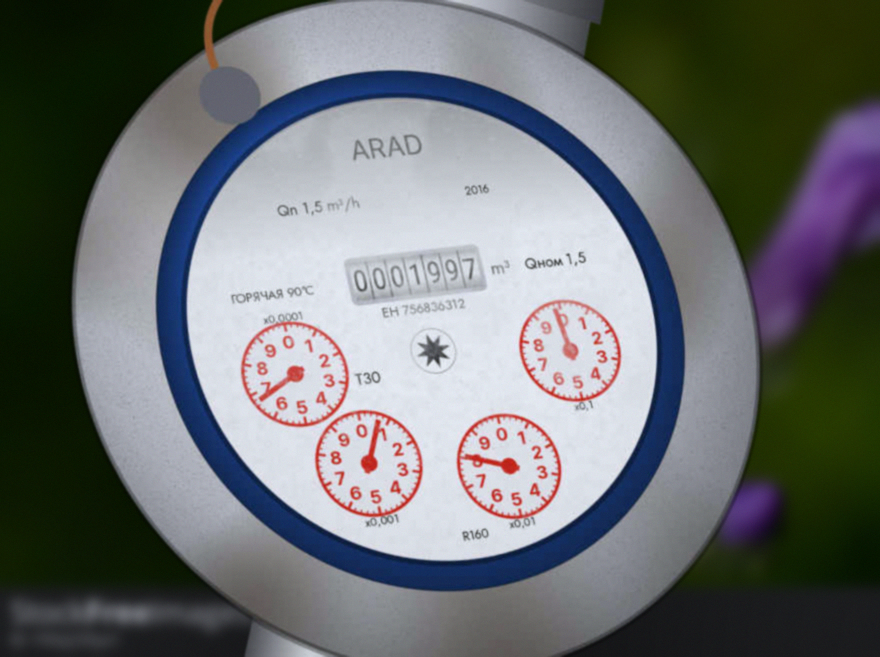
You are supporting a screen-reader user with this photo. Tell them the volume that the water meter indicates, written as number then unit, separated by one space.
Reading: 1996.9806 m³
